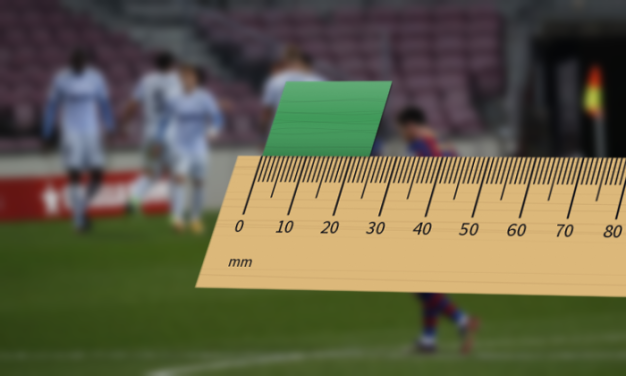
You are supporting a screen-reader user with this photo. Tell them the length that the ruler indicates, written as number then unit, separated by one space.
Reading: 24 mm
